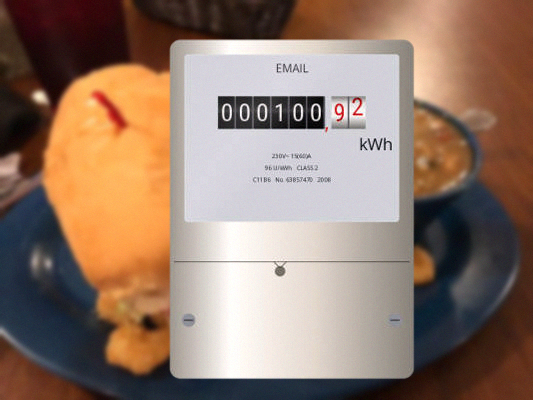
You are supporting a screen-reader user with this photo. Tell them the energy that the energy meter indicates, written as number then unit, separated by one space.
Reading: 100.92 kWh
